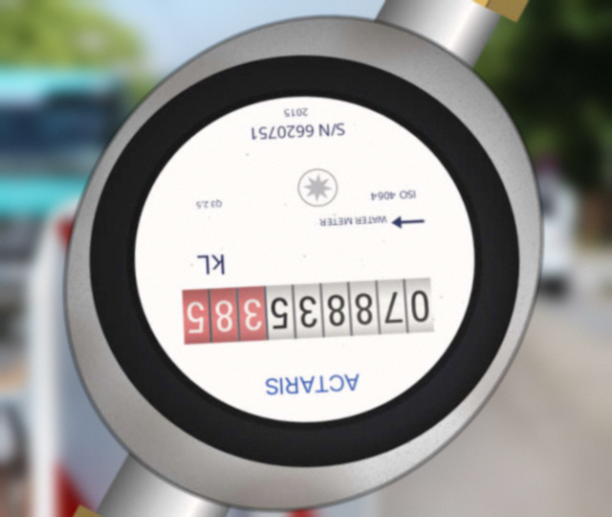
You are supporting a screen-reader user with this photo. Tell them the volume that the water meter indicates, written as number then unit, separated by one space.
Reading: 78835.385 kL
